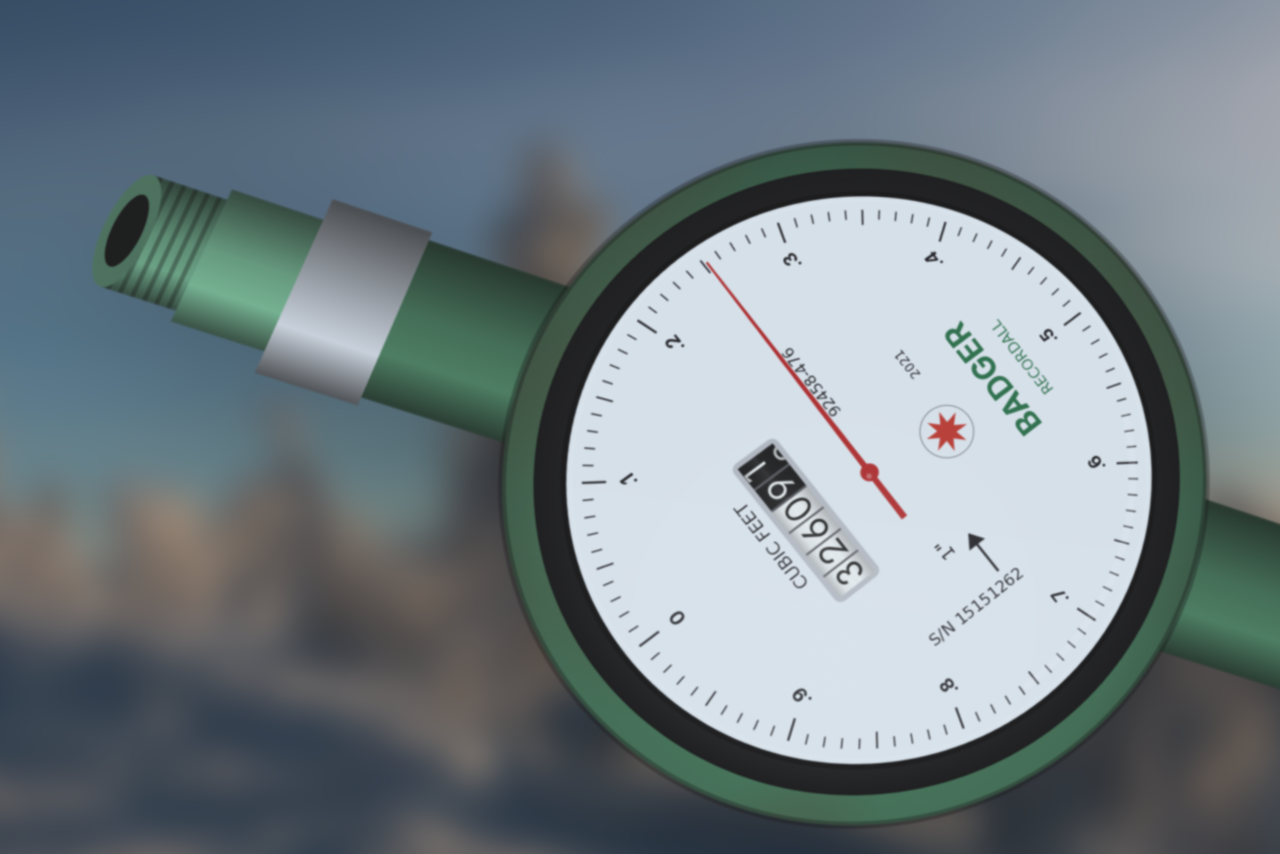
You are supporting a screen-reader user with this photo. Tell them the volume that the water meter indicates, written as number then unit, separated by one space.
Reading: 326091.25 ft³
